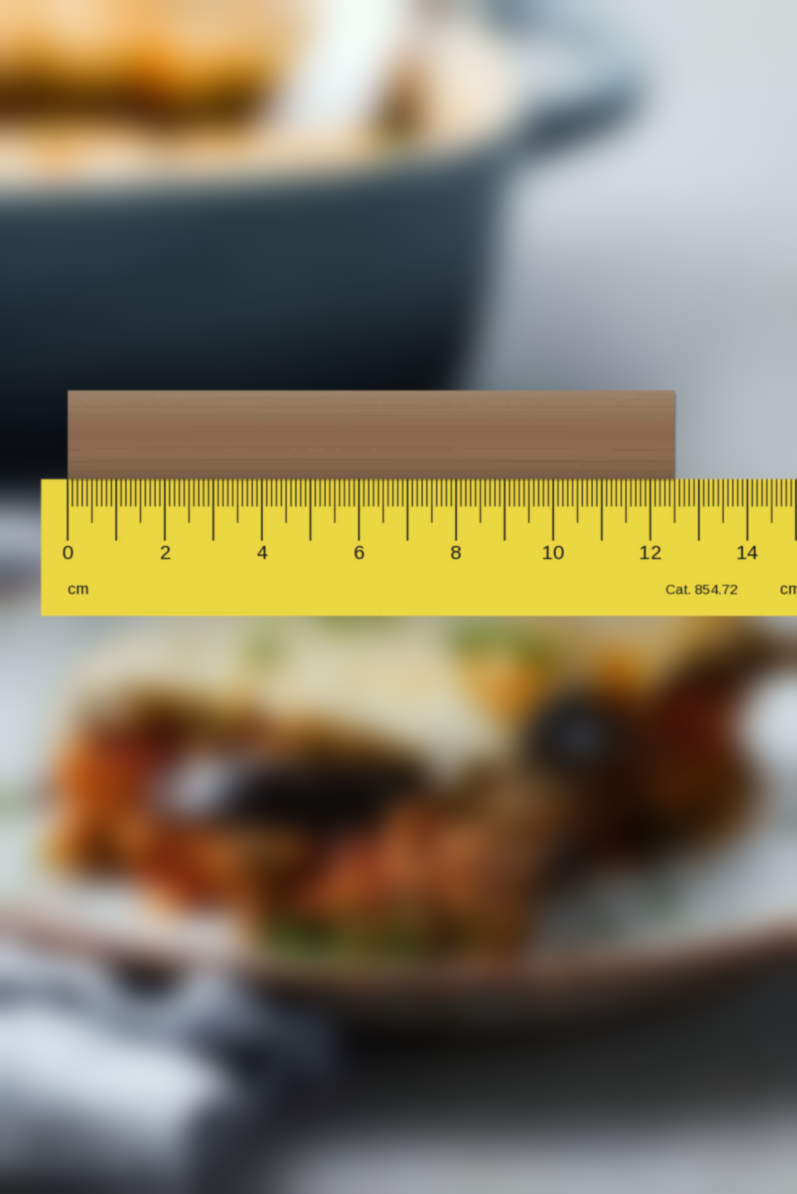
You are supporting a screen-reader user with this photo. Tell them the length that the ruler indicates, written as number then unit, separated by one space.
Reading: 12.5 cm
